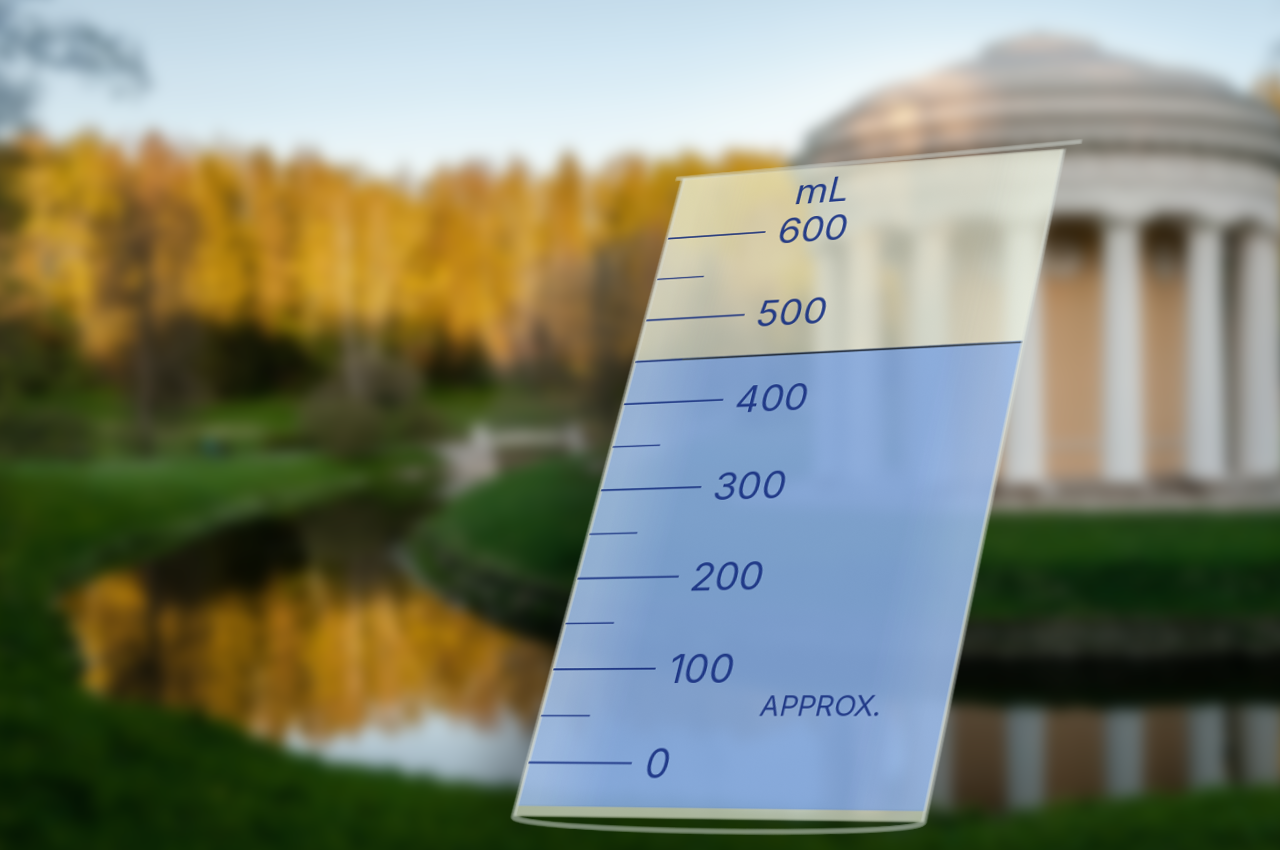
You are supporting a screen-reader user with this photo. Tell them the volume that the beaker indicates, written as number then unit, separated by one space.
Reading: 450 mL
